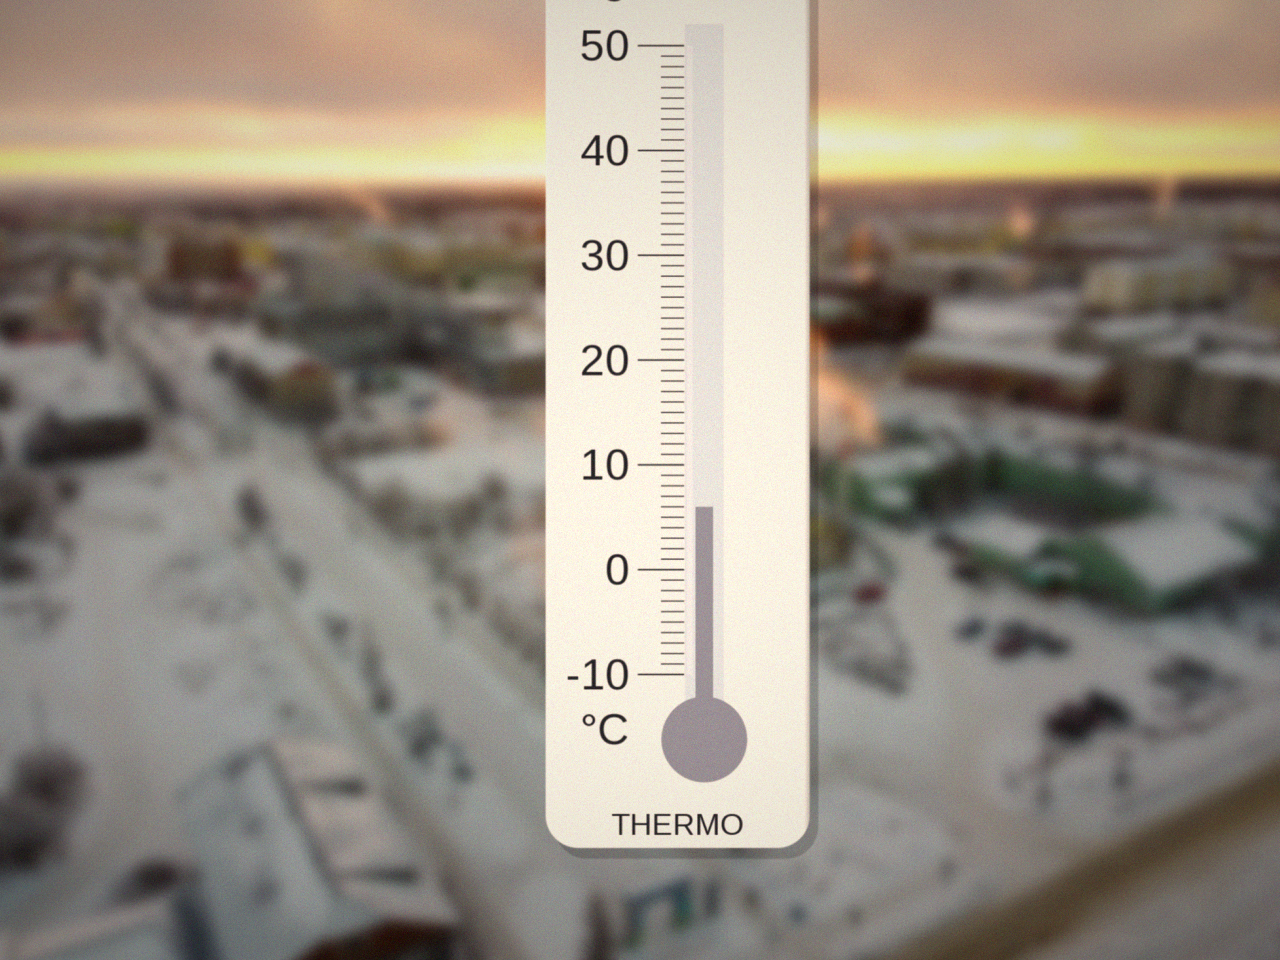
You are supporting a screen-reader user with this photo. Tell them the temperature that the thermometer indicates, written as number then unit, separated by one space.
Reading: 6 °C
